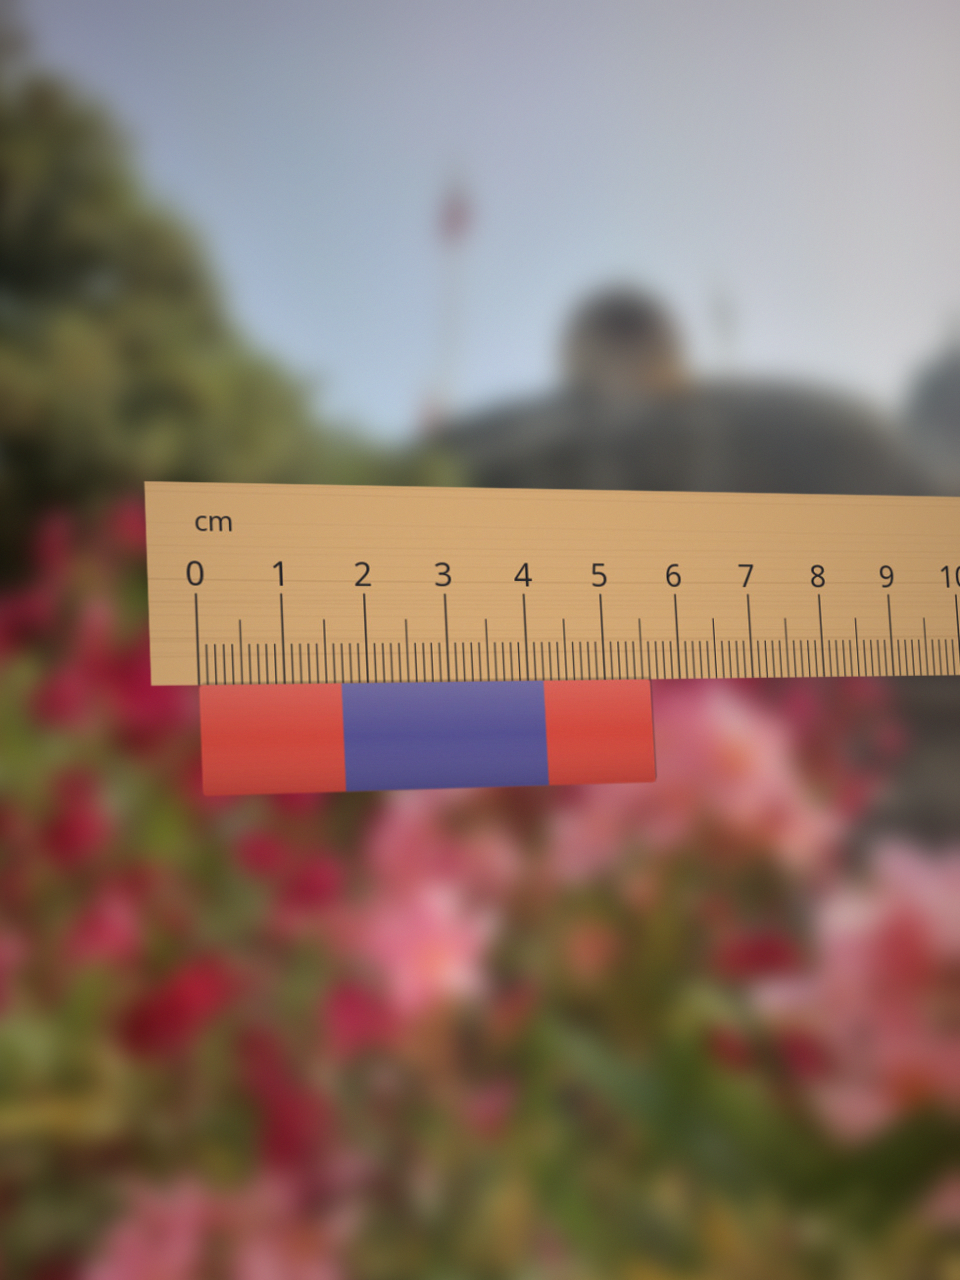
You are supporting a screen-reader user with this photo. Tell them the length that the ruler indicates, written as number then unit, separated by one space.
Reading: 5.6 cm
